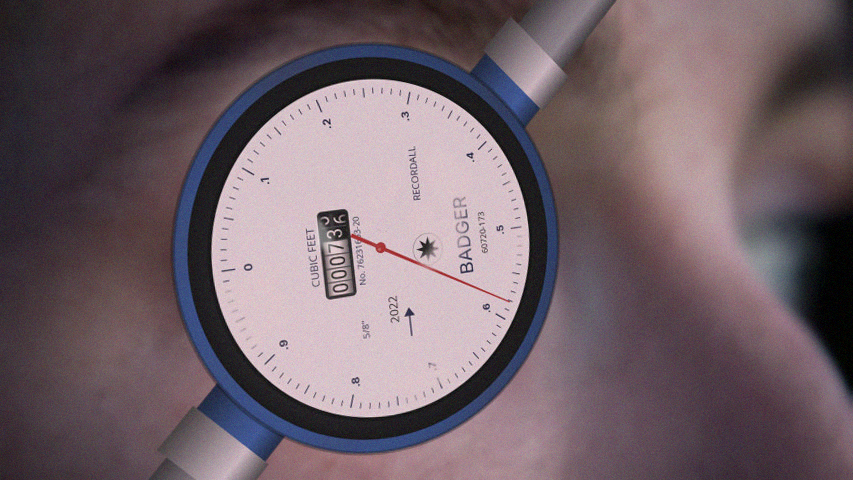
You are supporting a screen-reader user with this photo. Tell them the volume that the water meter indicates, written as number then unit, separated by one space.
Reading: 735.58 ft³
